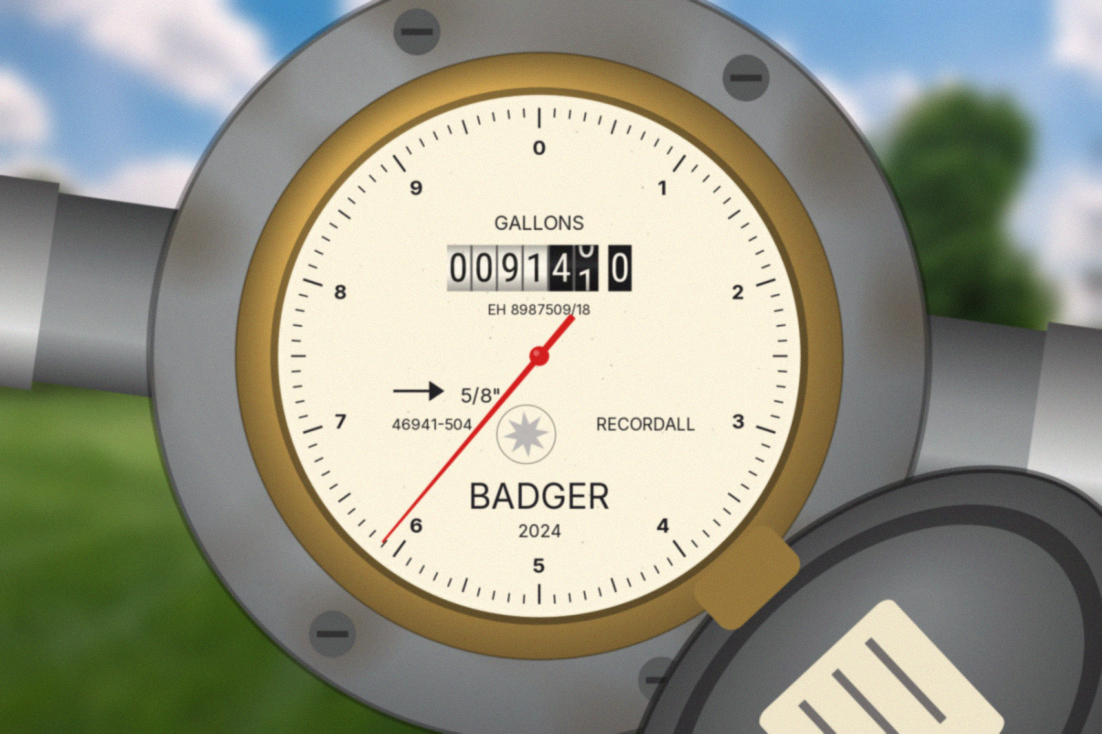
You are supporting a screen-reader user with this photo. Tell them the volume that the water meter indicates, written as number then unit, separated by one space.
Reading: 91406.1 gal
